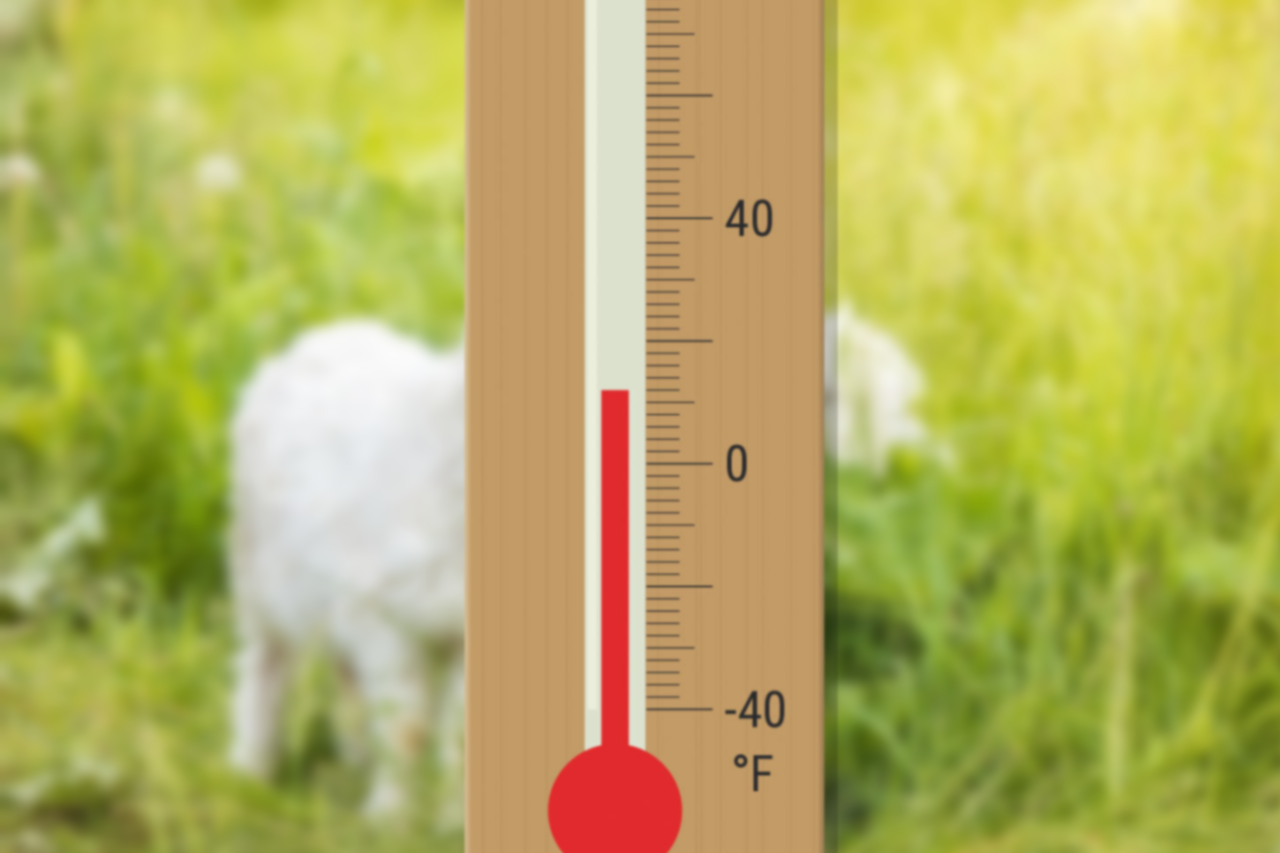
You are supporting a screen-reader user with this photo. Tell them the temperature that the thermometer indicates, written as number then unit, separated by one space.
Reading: 12 °F
